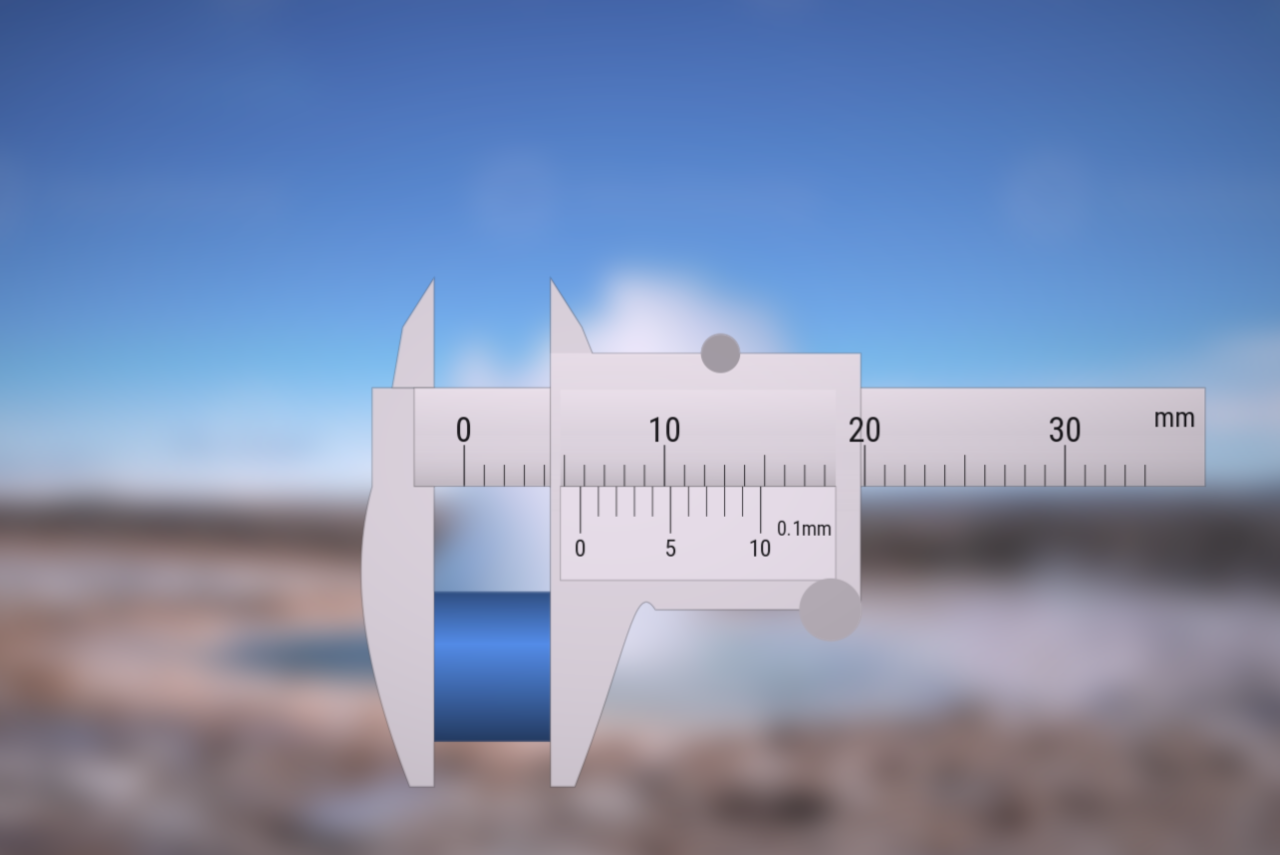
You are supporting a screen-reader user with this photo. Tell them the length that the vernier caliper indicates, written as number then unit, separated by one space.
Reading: 5.8 mm
